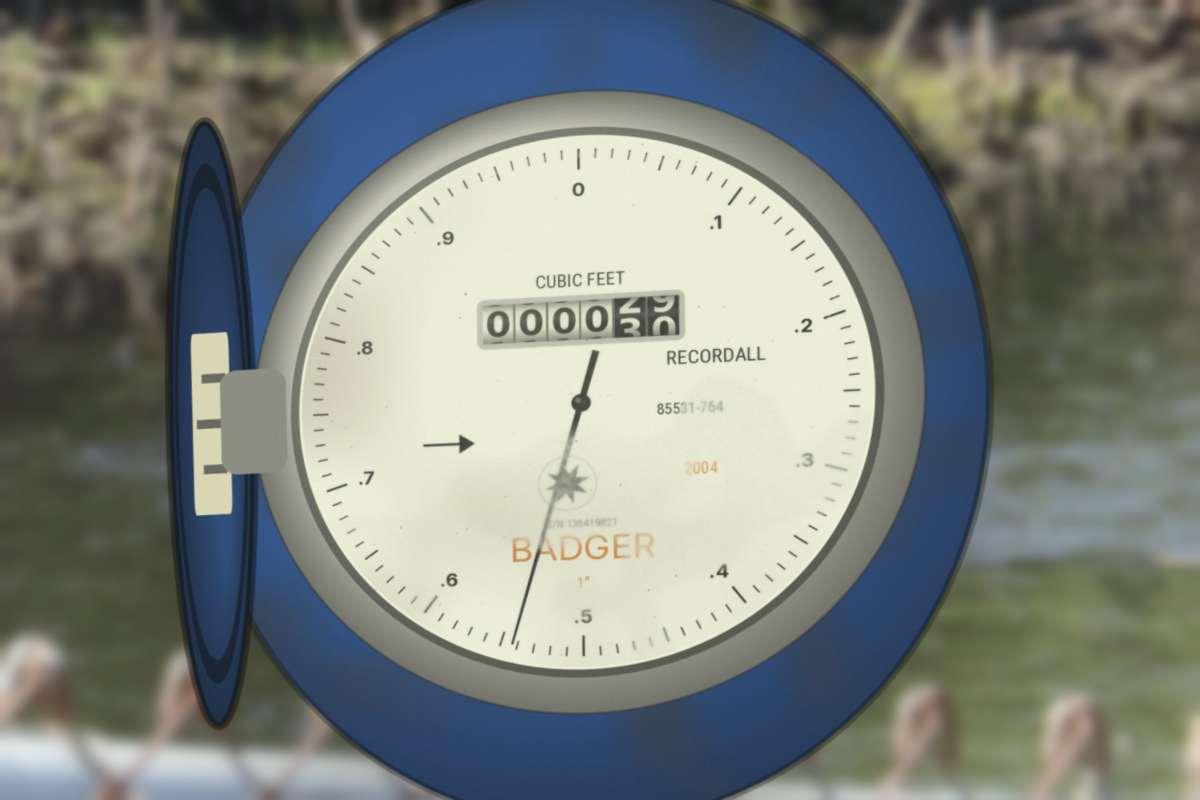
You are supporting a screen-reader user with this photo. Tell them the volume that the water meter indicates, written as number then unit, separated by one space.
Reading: 29.54 ft³
